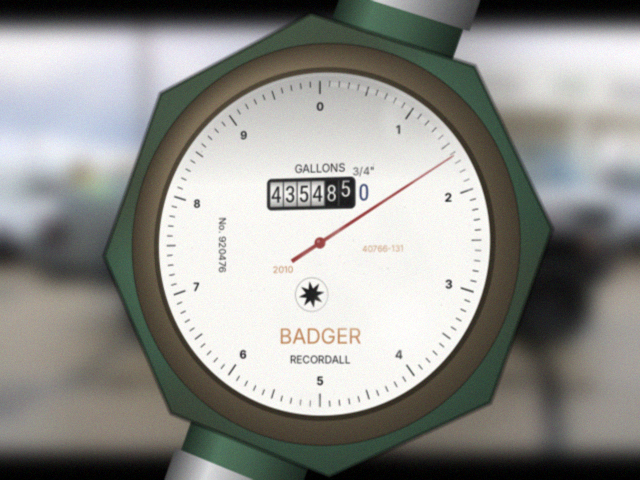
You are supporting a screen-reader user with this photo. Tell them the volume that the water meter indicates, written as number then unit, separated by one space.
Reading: 4354851.6 gal
